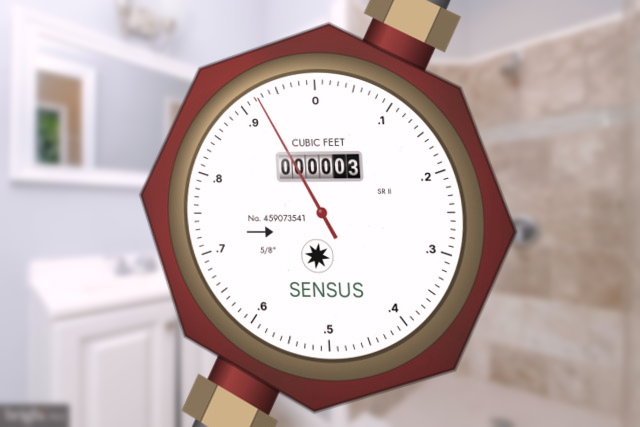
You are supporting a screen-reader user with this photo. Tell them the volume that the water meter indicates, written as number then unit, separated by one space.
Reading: 2.92 ft³
